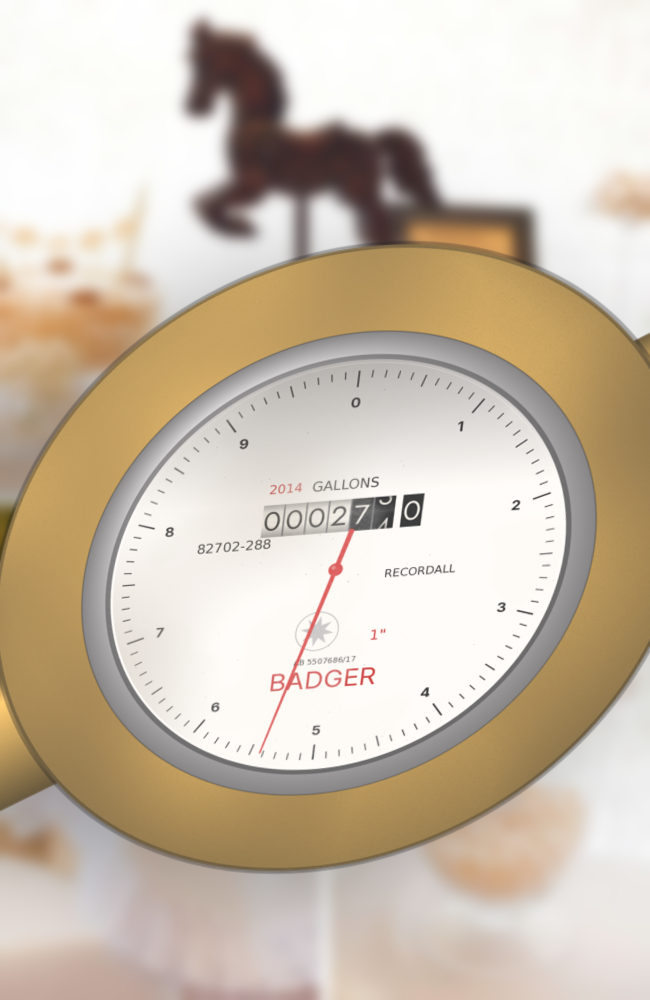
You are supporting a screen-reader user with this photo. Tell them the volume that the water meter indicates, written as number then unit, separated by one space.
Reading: 2735.4 gal
